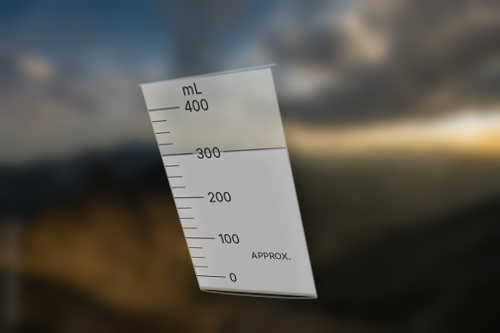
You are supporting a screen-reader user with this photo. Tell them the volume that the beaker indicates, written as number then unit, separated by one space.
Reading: 300 mL
